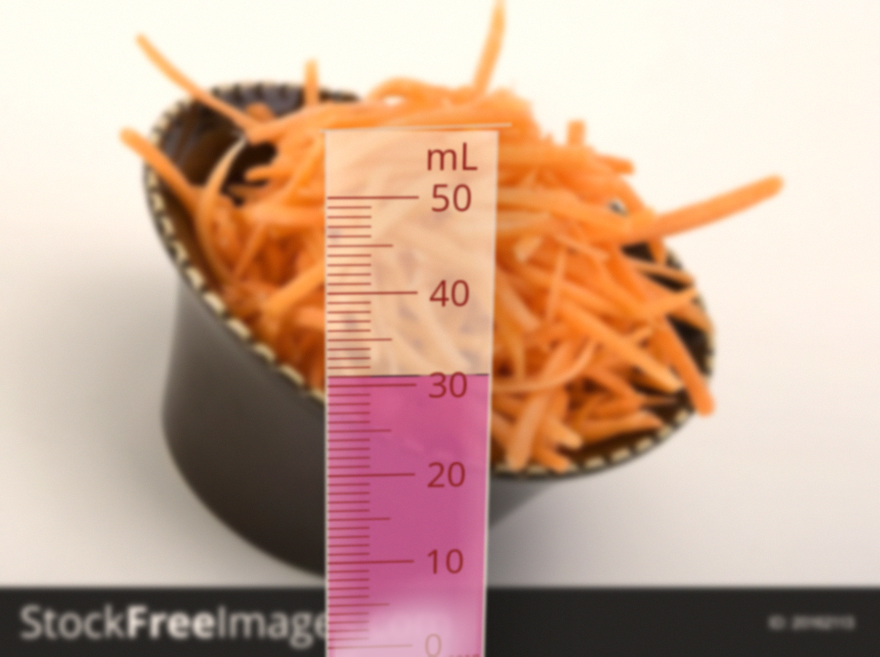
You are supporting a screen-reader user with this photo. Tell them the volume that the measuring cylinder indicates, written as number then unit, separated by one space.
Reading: 31 mL
